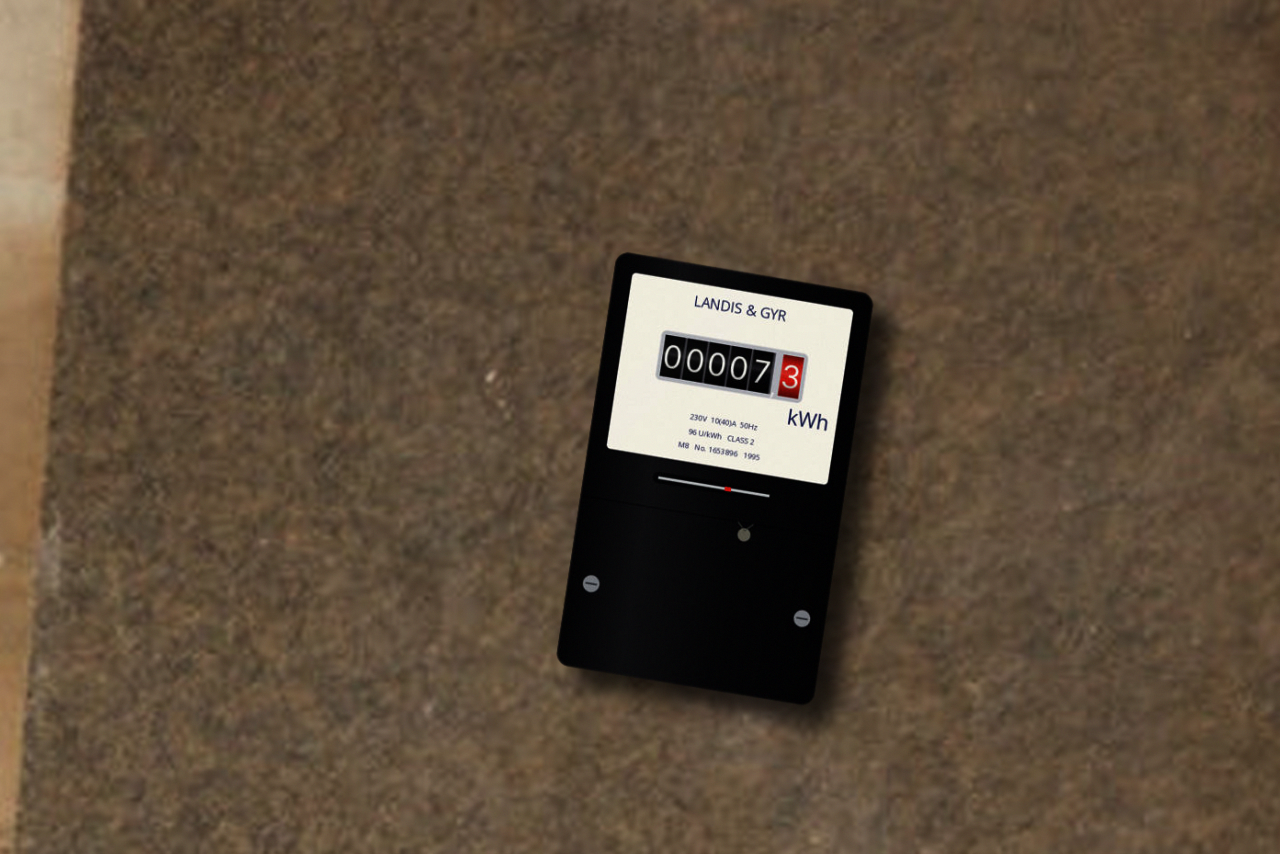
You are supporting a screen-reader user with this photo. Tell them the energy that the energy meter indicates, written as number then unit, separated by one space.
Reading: 7.3 kWh
